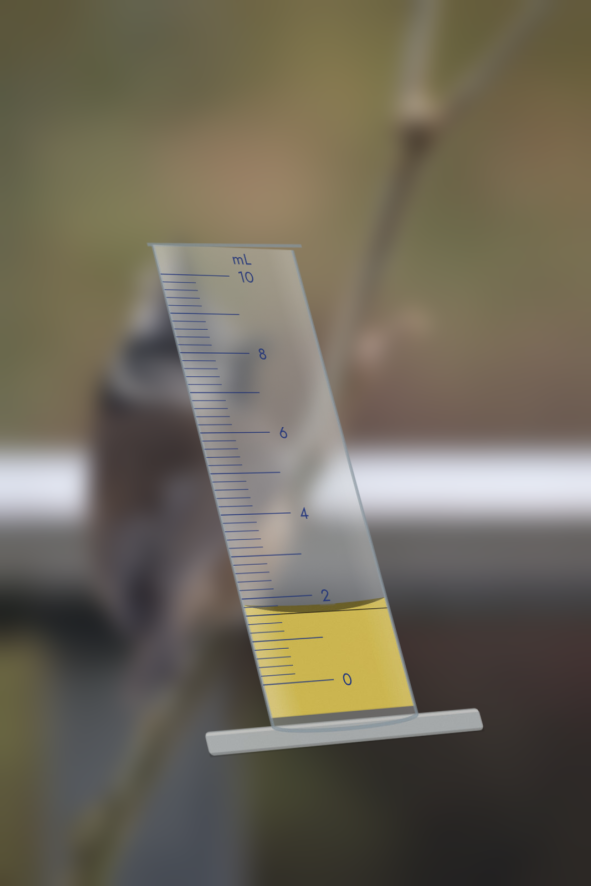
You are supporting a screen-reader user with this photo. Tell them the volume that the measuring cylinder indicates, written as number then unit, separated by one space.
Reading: 1.6 mL
